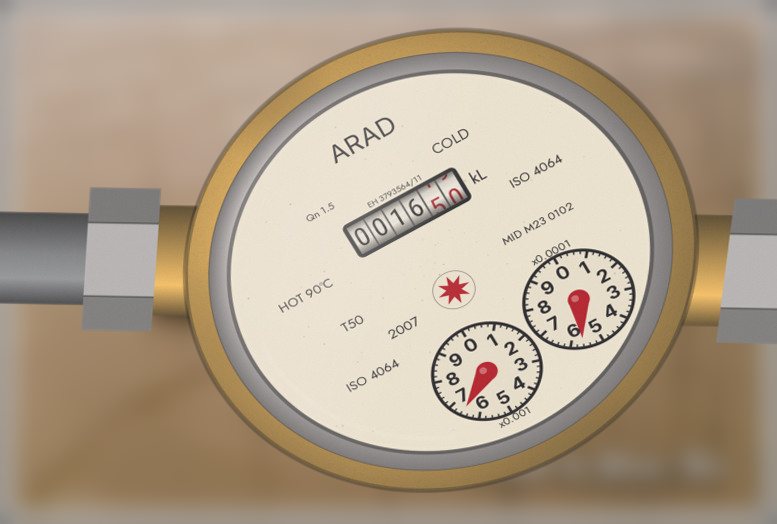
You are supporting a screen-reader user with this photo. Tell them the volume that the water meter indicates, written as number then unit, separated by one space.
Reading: 16.4965 kL
